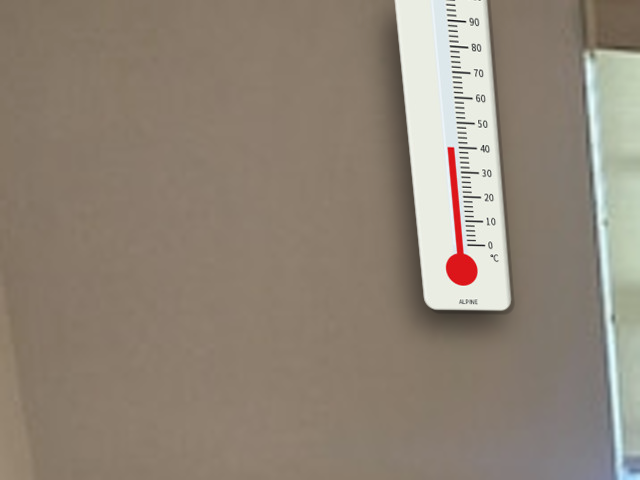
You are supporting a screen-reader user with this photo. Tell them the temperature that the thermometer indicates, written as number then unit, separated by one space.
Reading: 40 °C
